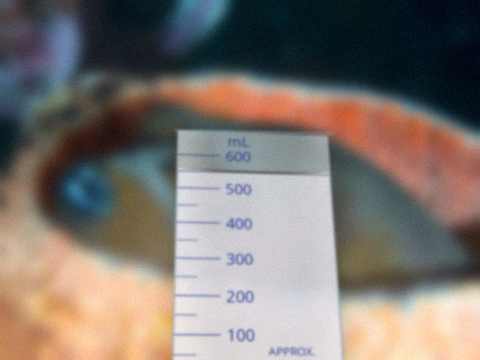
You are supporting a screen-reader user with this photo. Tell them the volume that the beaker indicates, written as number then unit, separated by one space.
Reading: 550 mL
